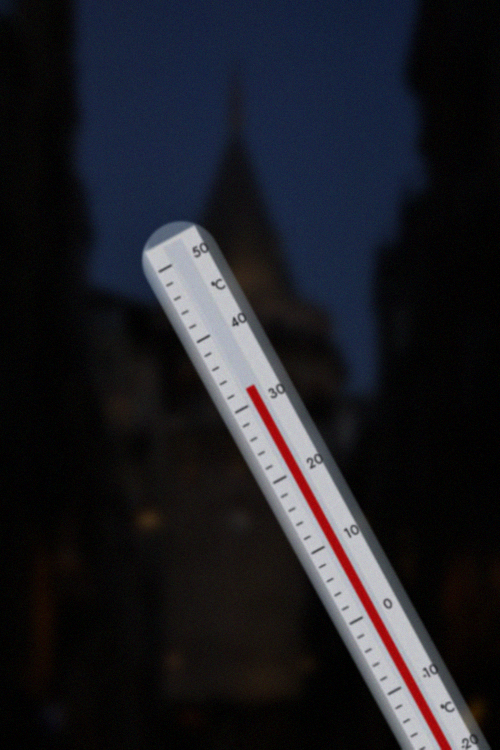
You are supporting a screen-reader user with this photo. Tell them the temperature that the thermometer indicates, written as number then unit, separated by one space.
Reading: 32 °C
